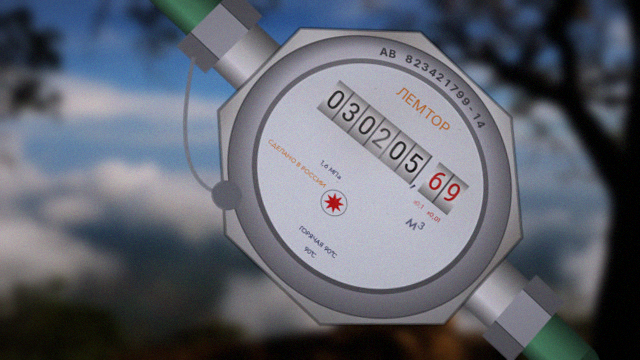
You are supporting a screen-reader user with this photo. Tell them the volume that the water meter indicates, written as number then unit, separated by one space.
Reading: 30205.69 m³
